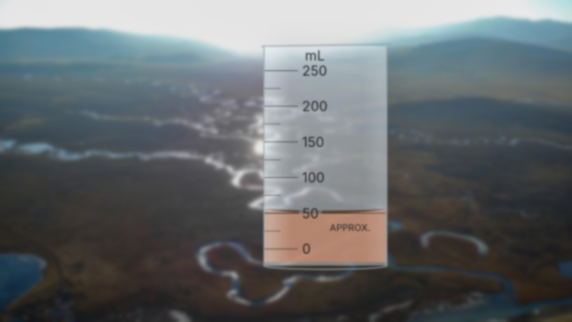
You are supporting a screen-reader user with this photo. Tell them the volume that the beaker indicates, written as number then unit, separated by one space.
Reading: 50 mL
